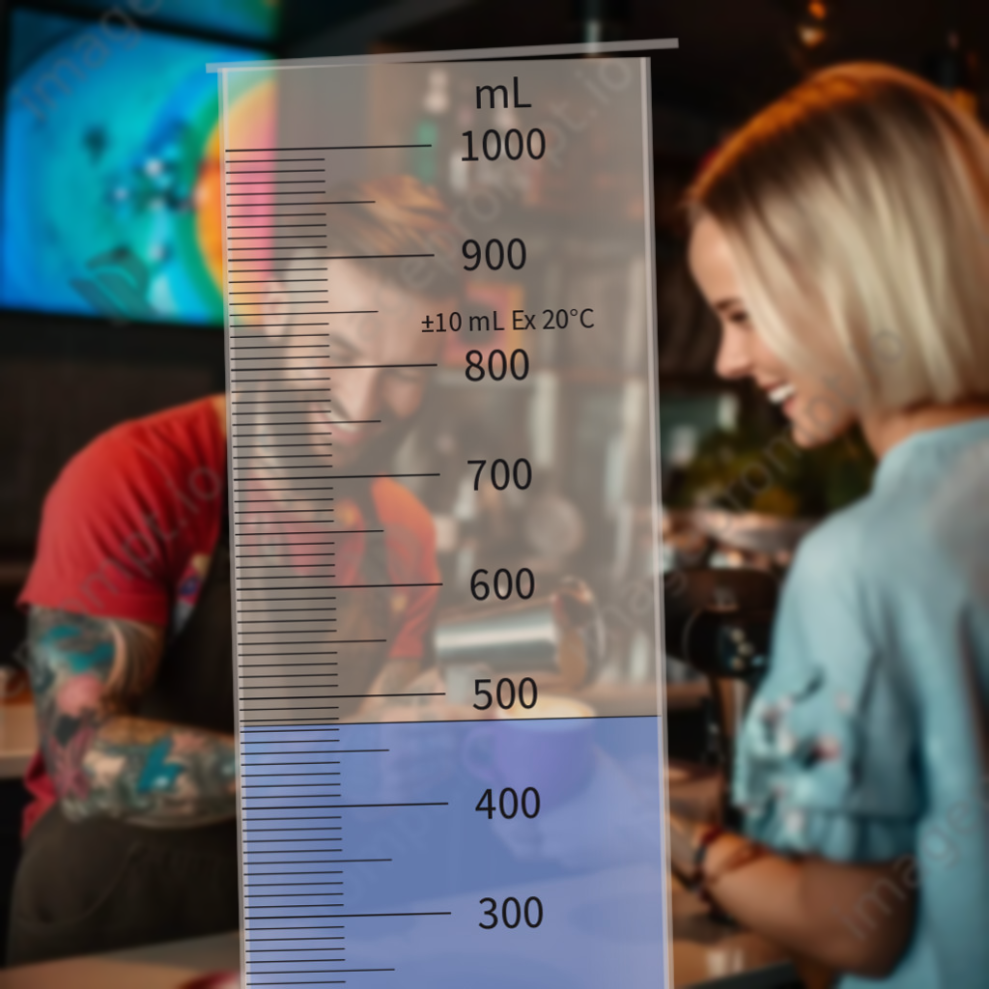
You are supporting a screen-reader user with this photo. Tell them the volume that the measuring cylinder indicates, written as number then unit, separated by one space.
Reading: 475 mL
